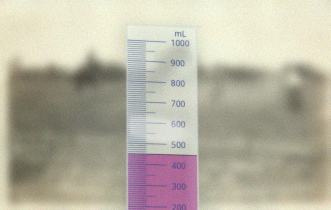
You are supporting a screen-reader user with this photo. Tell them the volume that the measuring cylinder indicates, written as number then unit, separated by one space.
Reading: 450 mL
